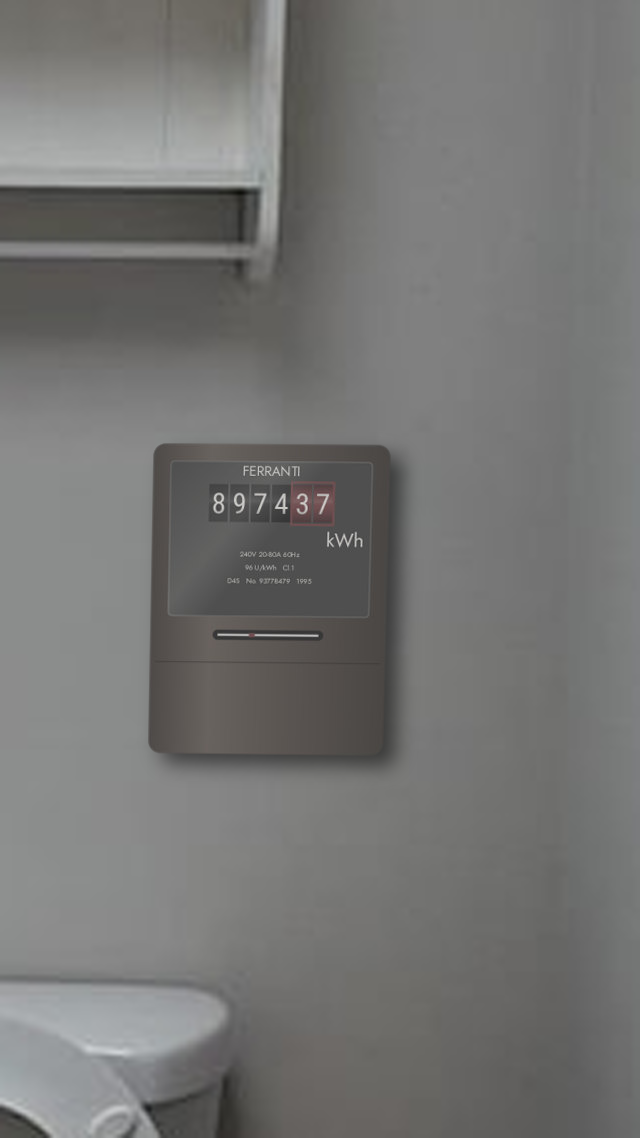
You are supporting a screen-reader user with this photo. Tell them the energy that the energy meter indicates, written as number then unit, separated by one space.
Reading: 8974.37 kWh
